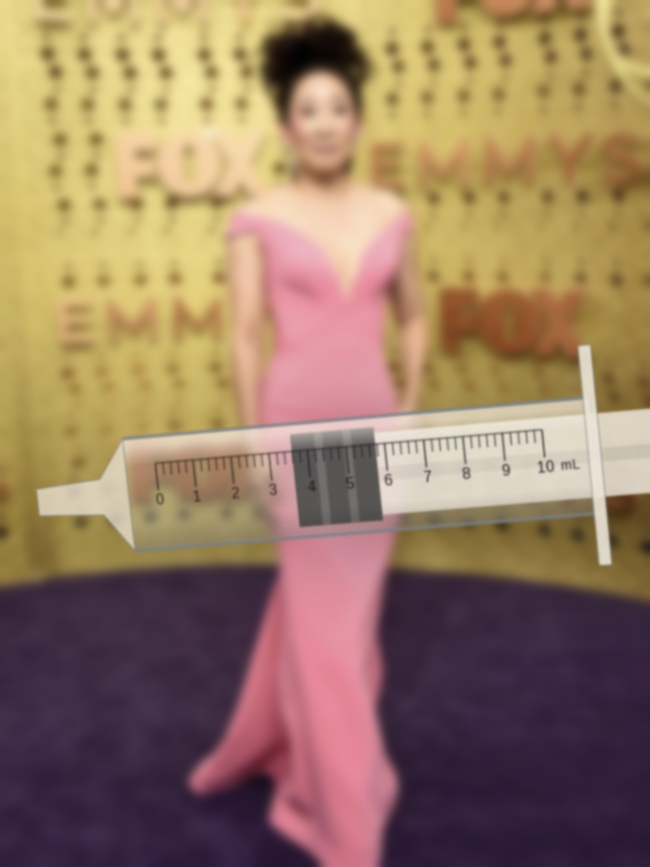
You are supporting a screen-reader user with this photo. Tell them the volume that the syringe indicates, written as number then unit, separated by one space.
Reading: 3.6 mL
